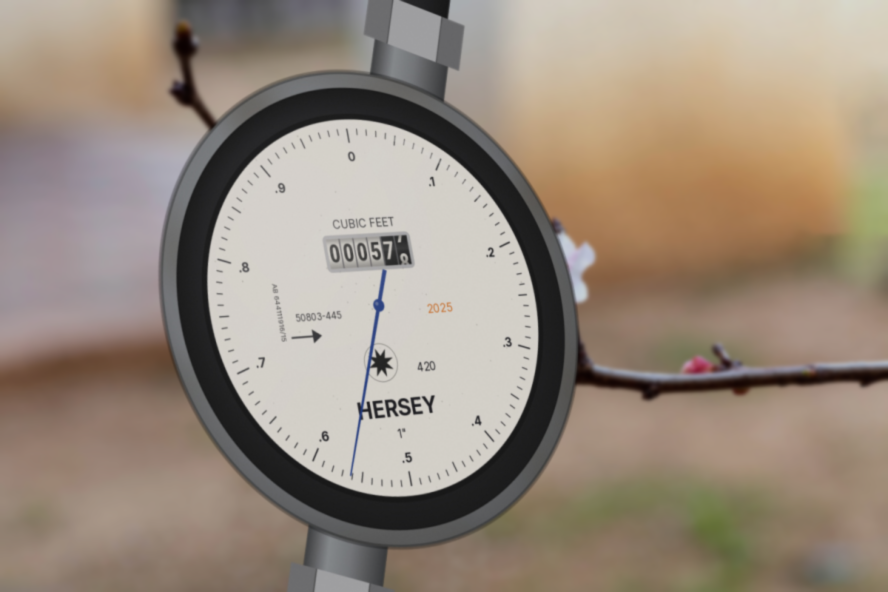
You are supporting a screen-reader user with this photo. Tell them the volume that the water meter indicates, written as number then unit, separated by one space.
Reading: 577.56 ft³
